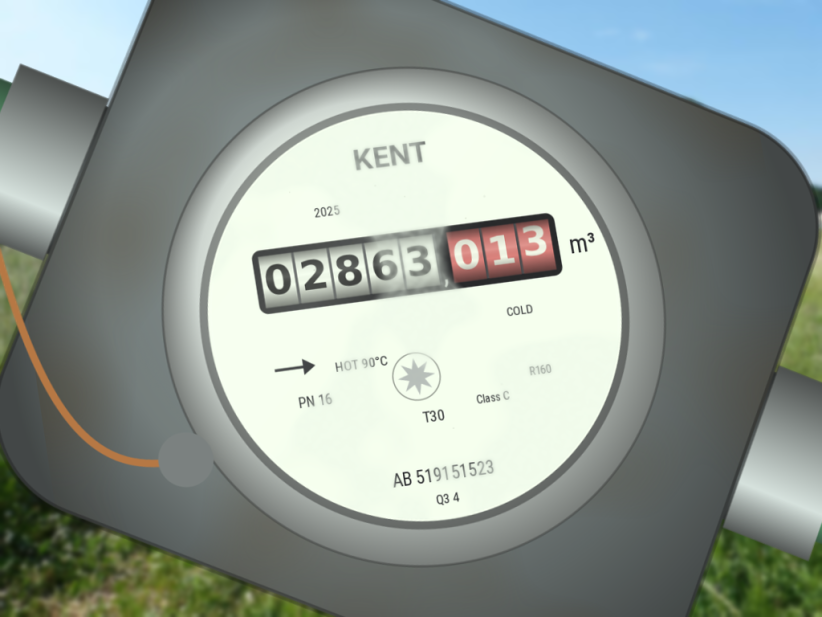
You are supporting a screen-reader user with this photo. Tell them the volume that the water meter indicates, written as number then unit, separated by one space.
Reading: 2863.013 m³
